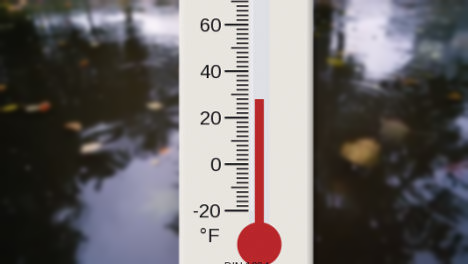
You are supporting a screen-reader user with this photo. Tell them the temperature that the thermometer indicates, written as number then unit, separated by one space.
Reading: 28 °F
